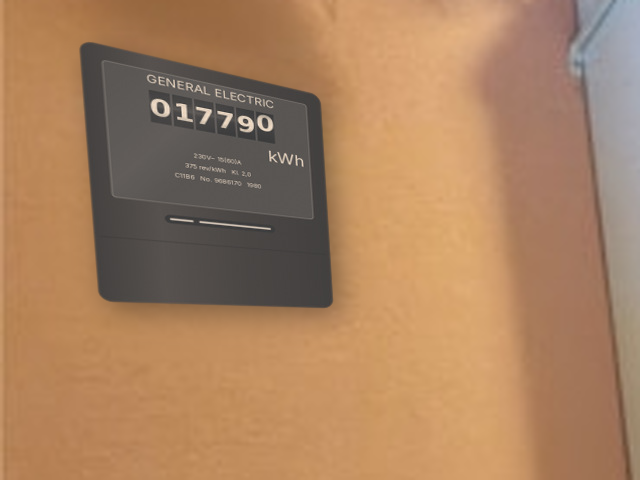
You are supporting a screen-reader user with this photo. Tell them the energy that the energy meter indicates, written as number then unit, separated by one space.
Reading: 17790 kWh
